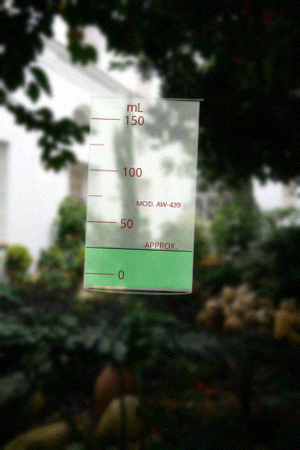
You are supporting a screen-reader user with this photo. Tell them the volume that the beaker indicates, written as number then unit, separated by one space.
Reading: 25 mL
